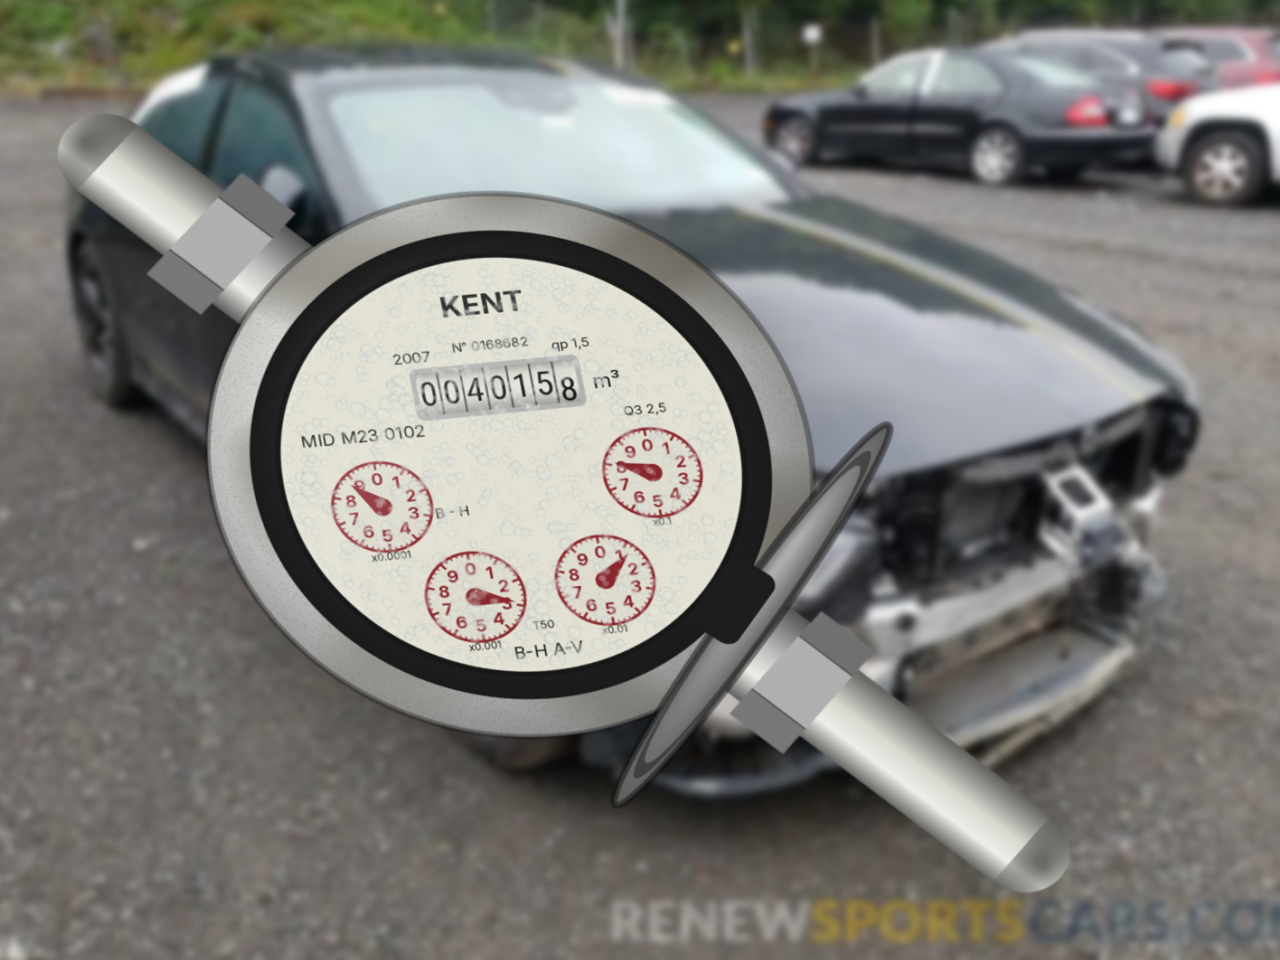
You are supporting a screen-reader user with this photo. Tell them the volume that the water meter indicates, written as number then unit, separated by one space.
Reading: 40157.8128 m³
